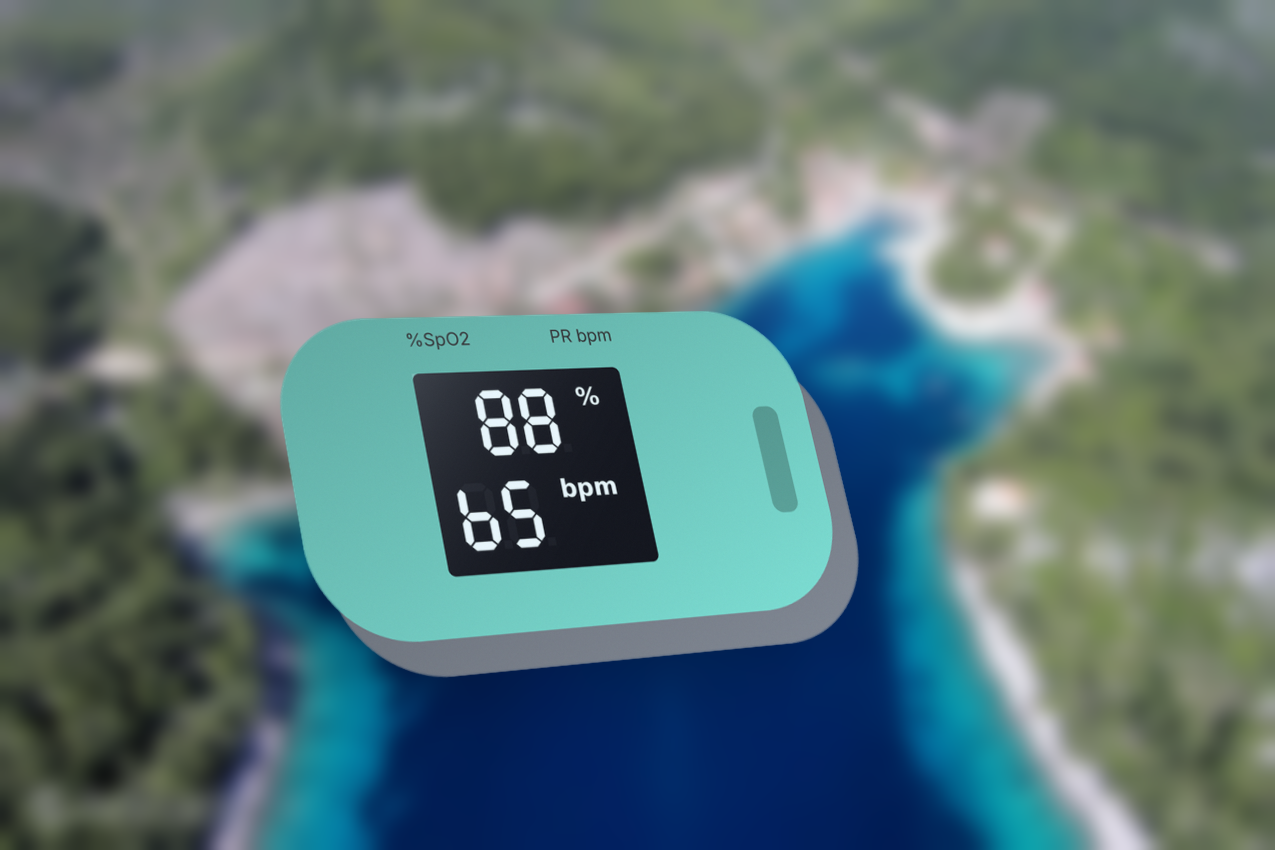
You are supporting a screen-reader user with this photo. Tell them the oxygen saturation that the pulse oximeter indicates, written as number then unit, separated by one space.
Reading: 88 %
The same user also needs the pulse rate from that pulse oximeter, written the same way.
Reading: 65 bpm
